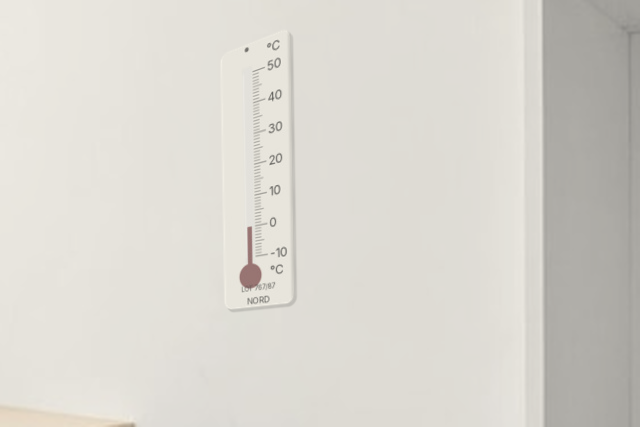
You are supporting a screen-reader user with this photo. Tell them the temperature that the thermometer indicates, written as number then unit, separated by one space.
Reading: 0 °C
